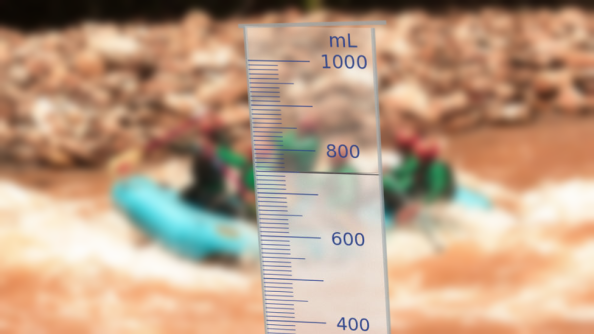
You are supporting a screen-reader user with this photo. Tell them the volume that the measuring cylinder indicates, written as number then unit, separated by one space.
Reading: 750 mL
